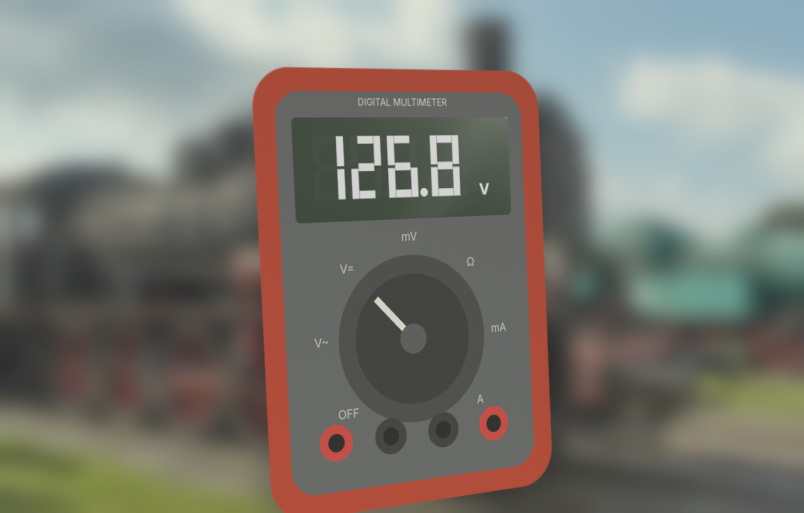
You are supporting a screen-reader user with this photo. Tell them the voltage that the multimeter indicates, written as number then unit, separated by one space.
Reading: 126.8 V
